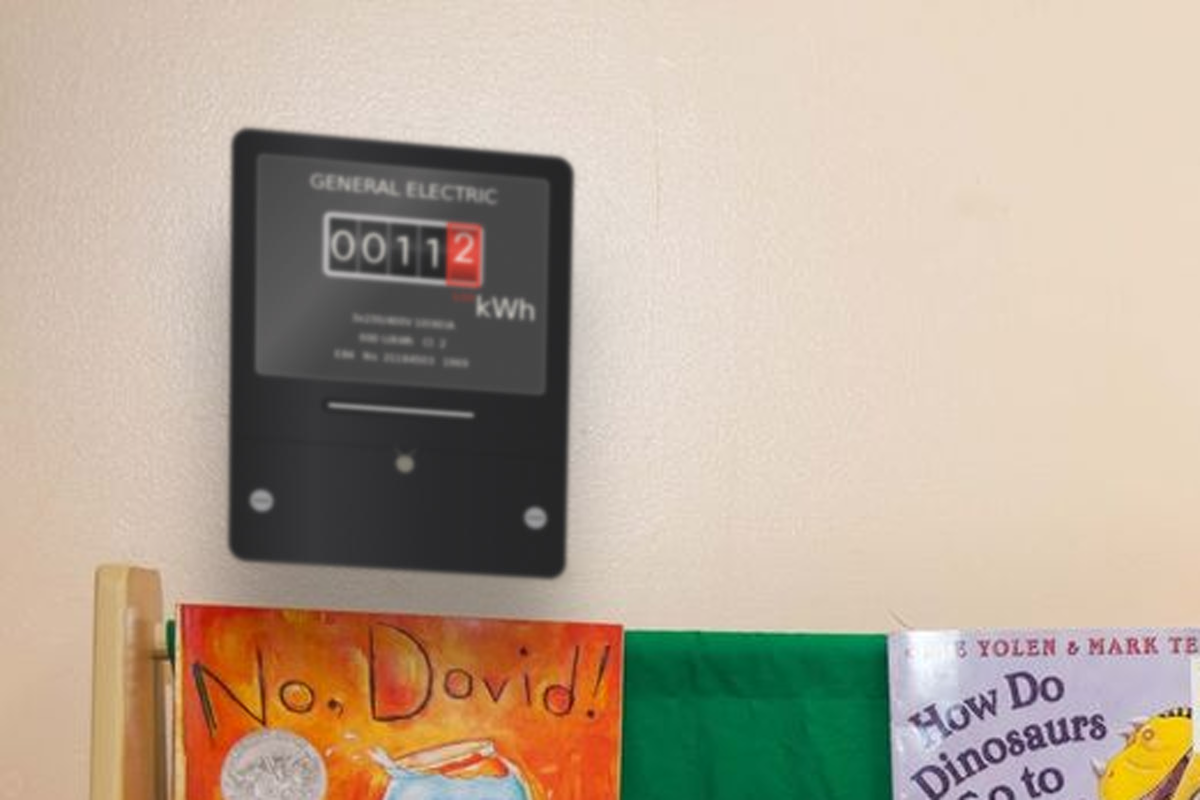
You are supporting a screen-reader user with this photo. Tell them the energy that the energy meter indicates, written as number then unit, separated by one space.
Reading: 11.2 kWh
